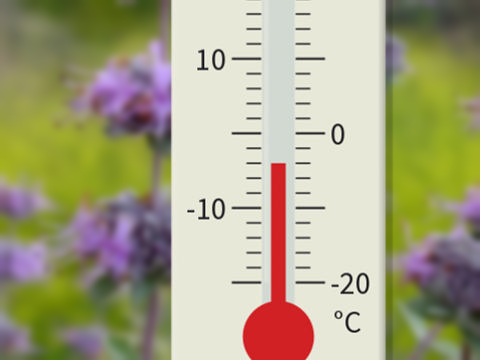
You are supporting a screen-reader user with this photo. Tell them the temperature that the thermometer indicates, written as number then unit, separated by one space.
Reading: -4 °C
